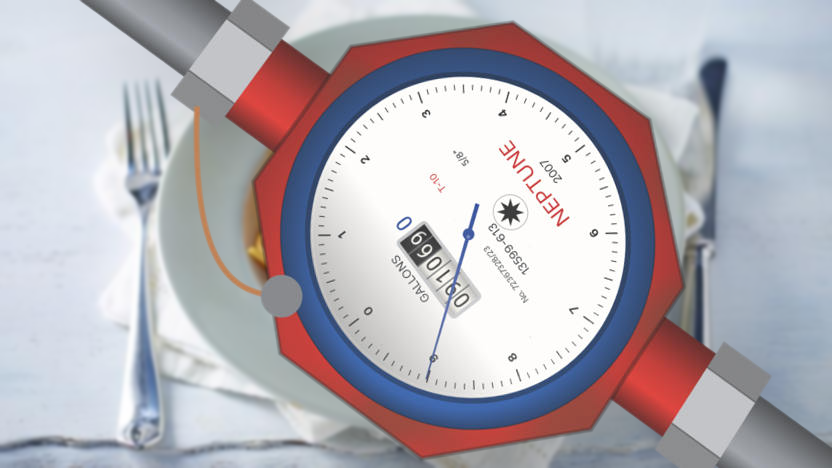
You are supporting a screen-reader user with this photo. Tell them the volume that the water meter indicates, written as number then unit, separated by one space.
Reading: 910689.0 gal
